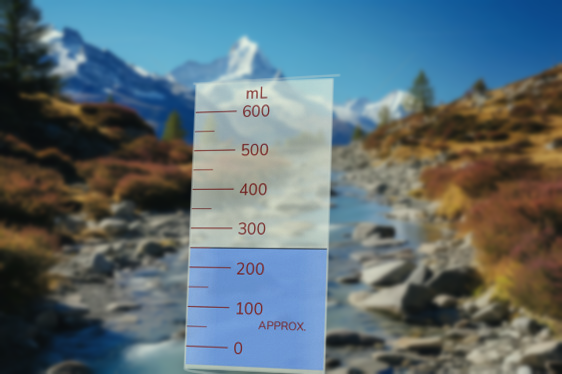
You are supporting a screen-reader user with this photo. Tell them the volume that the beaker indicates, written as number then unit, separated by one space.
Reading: 250 mL
